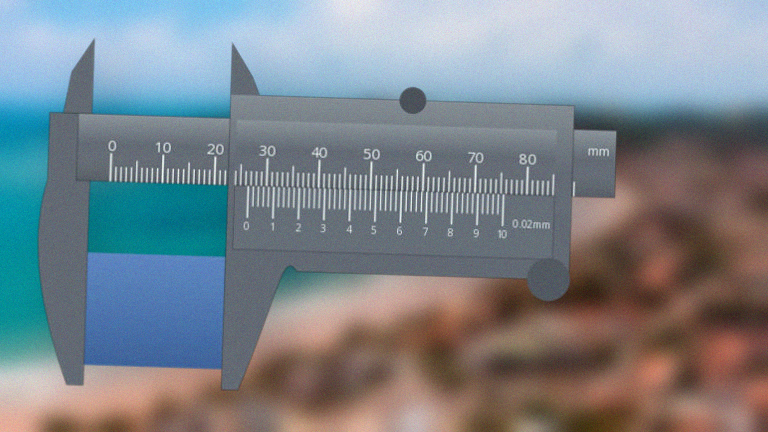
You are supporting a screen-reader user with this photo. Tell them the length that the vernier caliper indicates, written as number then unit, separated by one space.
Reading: 26.5 mm
